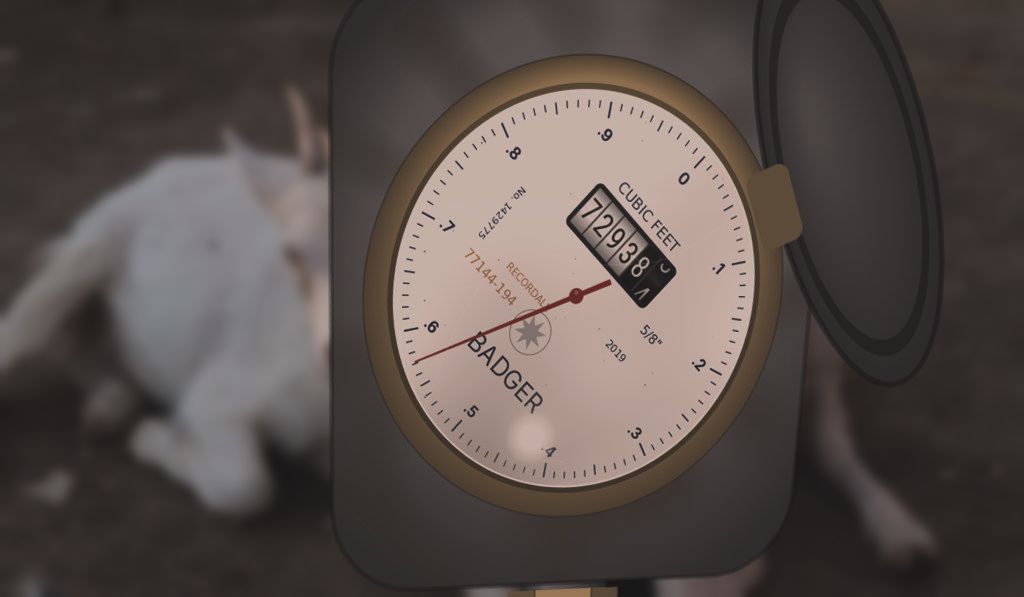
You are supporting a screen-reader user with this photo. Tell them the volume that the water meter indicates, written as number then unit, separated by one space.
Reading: 729383.57 ft³
